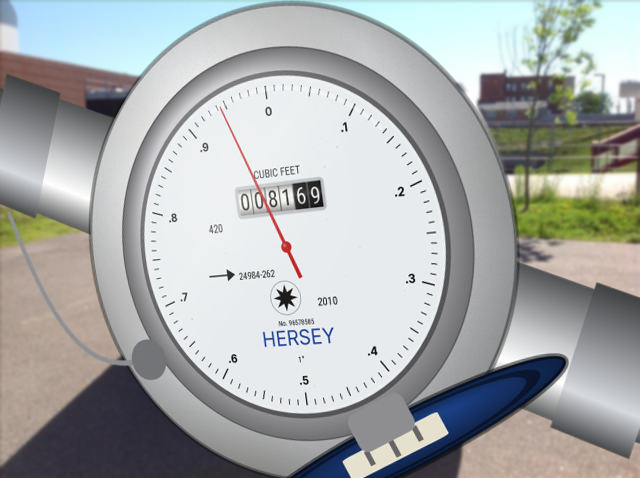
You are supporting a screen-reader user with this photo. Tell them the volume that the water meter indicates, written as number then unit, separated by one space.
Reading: 8168.94 ft³
